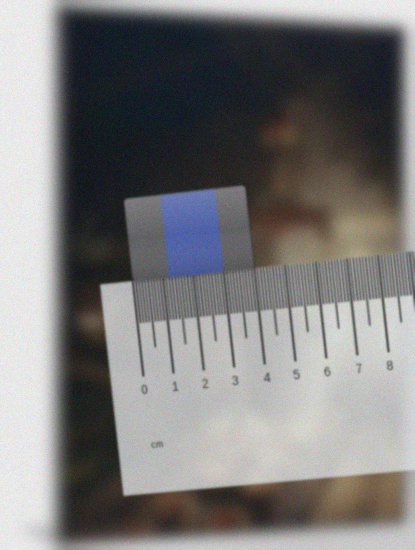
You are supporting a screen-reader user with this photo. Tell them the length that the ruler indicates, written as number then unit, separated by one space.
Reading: 4 cm
